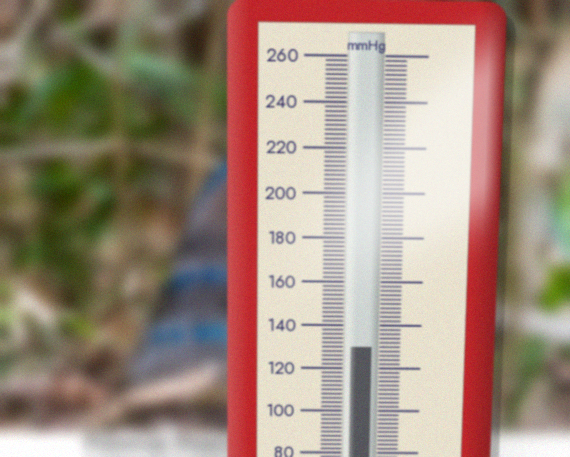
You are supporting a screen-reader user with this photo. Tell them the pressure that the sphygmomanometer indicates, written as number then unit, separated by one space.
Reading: 130 mmHg
